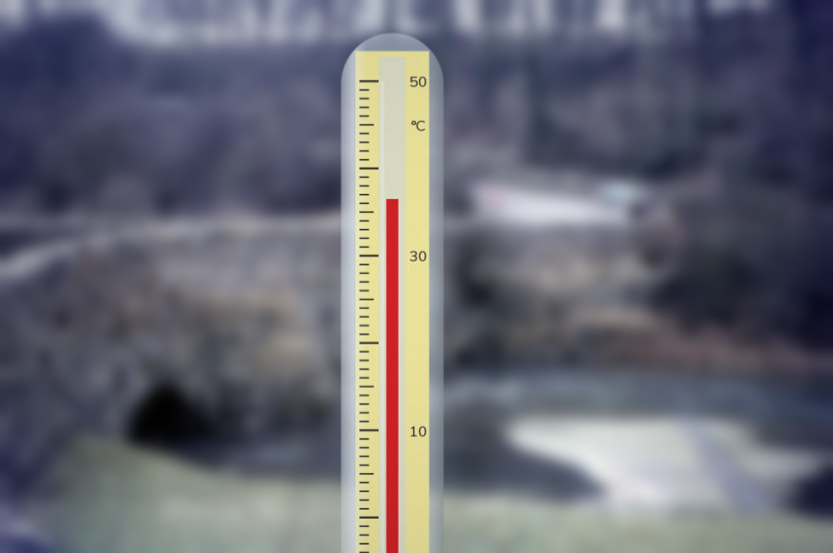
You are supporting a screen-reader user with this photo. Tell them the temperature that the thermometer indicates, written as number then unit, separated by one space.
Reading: 36.5 °C
